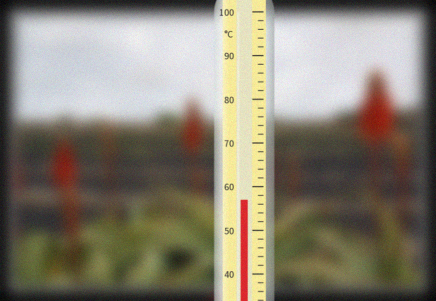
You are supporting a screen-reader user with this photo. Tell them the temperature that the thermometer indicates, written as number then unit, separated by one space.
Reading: 57 °C
